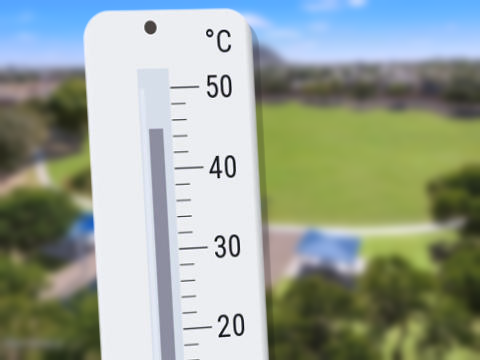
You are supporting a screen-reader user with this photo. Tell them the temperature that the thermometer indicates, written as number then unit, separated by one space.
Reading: 45 °C
